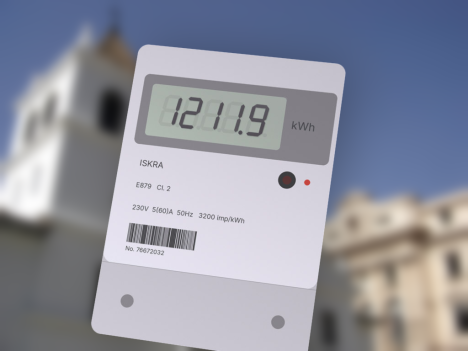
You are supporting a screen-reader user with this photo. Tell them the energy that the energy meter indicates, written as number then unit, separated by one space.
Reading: 1211.9 kWh
